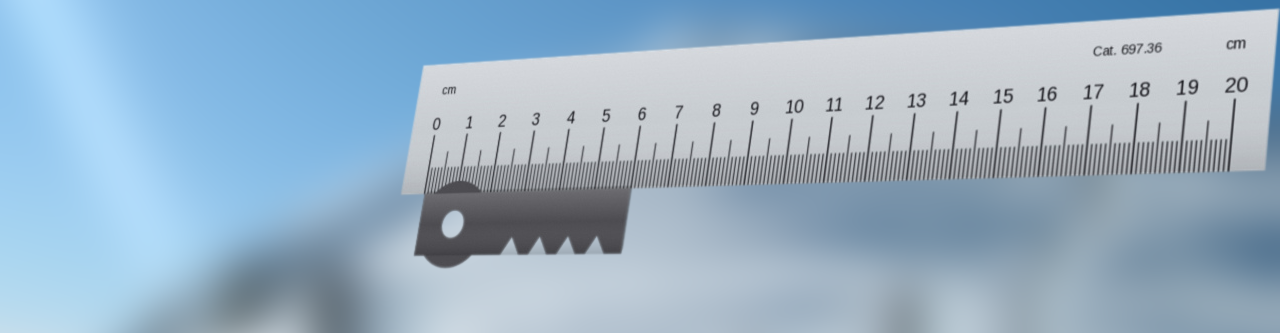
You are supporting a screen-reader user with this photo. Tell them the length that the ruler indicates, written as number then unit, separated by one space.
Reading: 6 cm
